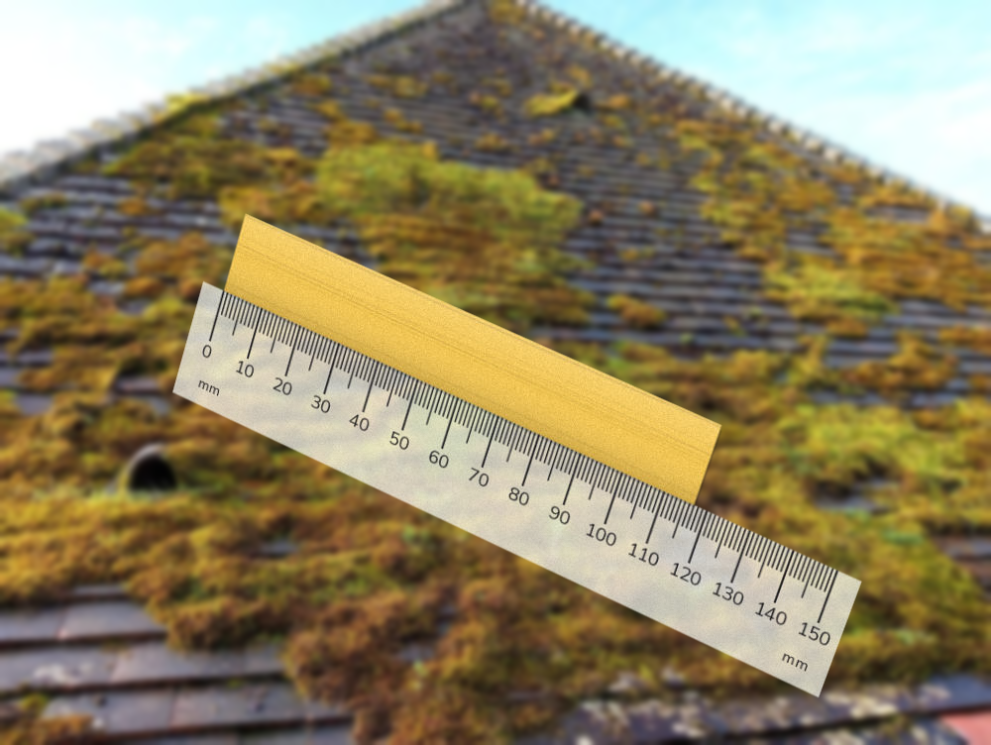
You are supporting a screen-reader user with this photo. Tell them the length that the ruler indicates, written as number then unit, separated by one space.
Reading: 117 mm
